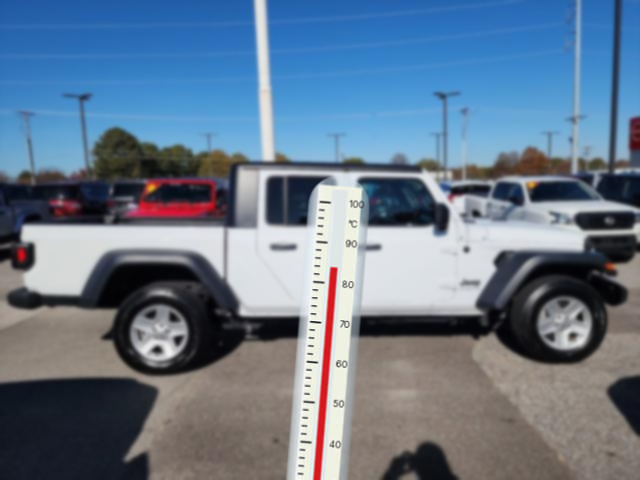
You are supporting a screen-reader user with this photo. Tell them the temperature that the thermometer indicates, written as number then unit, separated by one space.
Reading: 84 °C
